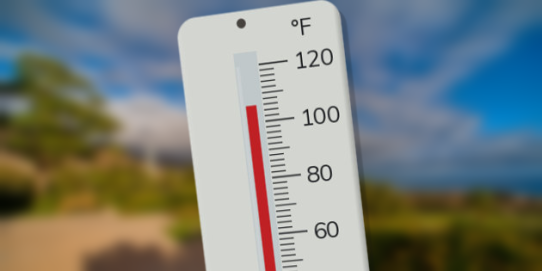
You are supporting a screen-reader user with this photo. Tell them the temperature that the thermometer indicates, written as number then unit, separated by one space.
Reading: 106 °F
